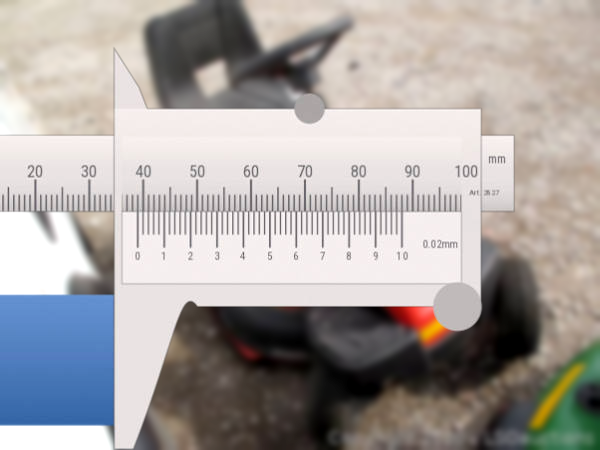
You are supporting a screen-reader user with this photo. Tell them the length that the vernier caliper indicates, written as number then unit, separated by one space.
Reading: 39.0 mm
